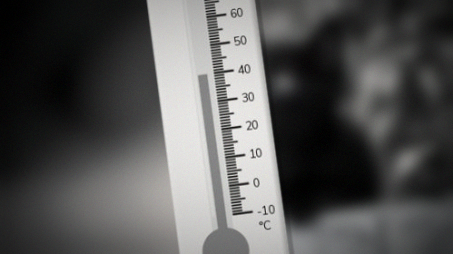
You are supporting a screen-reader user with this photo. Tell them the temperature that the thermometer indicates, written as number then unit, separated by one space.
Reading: 40 °C
